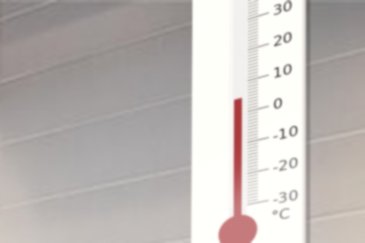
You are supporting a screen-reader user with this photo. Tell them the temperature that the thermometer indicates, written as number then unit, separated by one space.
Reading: 5 °C
